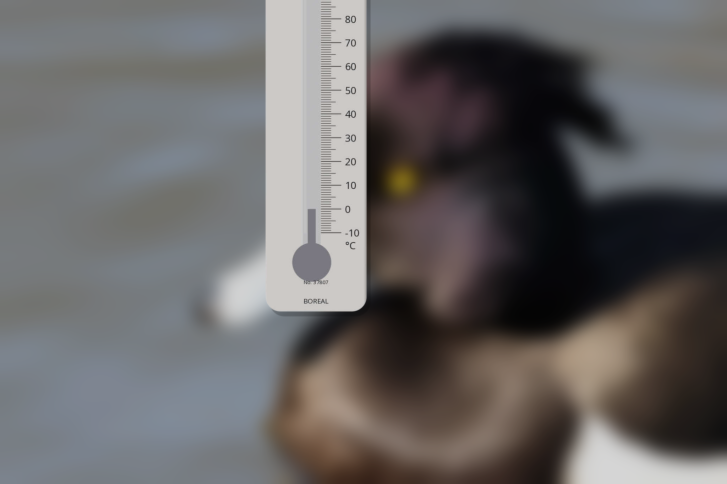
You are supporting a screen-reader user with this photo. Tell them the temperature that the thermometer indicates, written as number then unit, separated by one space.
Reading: 0 °C
